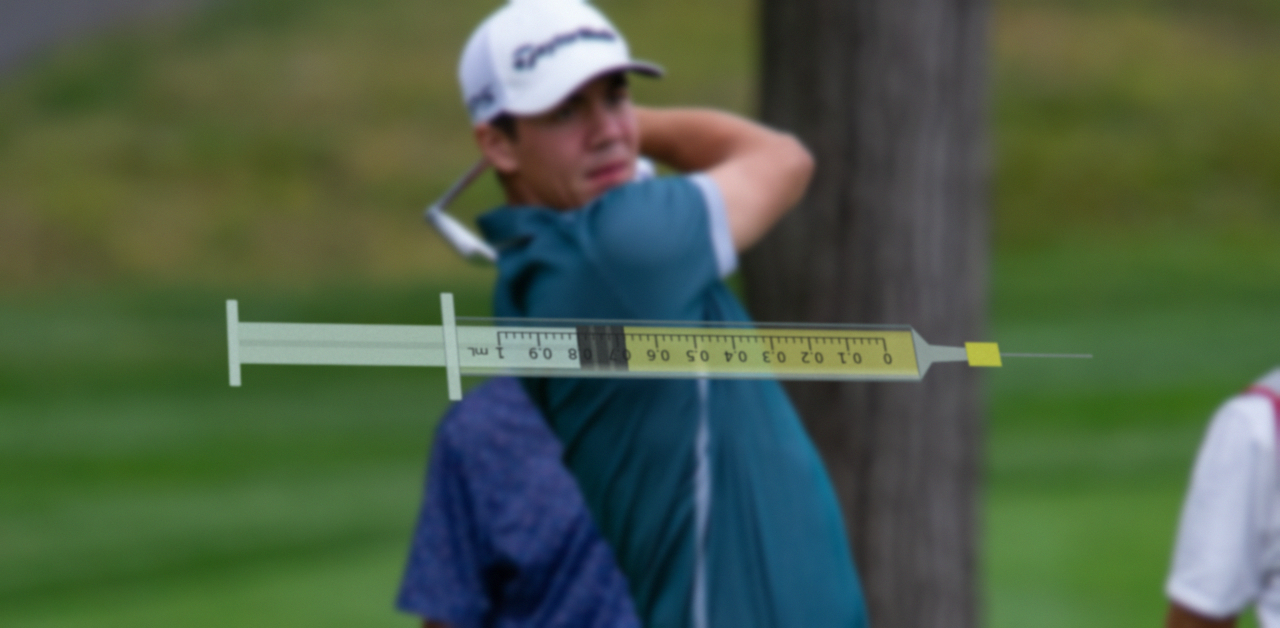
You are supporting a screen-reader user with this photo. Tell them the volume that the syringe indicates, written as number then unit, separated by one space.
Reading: 0.68 mL
